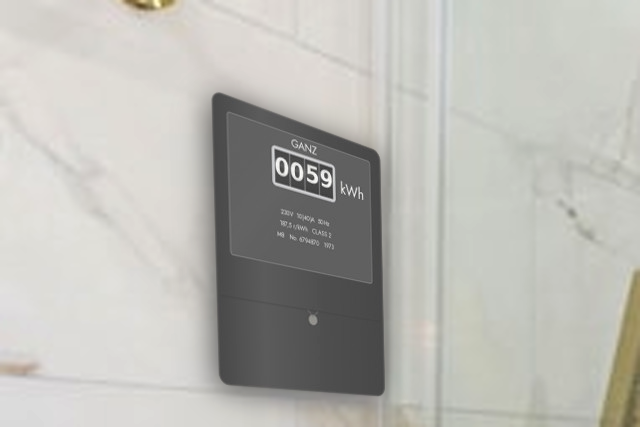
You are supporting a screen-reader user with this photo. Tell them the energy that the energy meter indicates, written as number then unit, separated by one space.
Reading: 59 kWh
